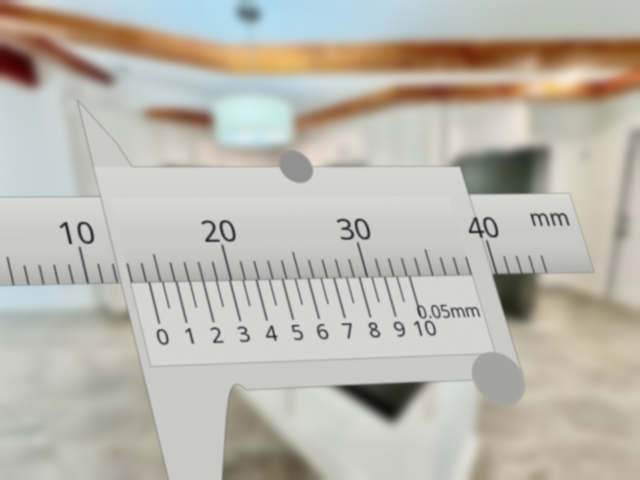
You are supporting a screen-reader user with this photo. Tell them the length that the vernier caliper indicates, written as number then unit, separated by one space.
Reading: 14.2 mm
